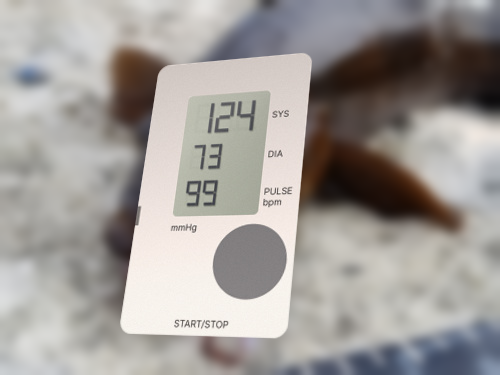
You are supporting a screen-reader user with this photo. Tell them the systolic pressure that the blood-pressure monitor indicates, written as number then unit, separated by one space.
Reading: 124 mmHg
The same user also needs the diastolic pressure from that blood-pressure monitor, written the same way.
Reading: 73 mmHg
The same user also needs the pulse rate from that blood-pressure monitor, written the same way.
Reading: 99 bpm
